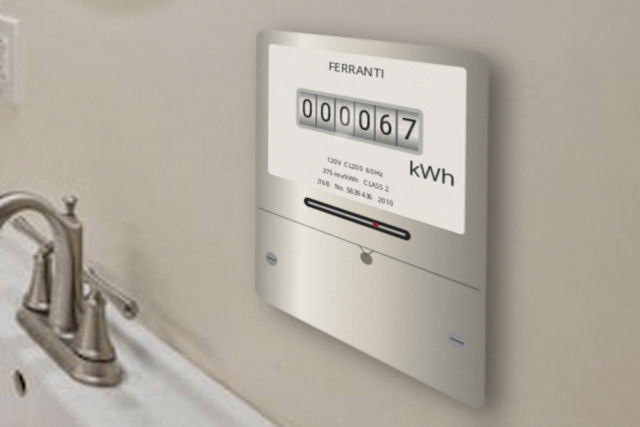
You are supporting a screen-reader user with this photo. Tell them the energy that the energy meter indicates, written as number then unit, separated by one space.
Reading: 67 kWh
